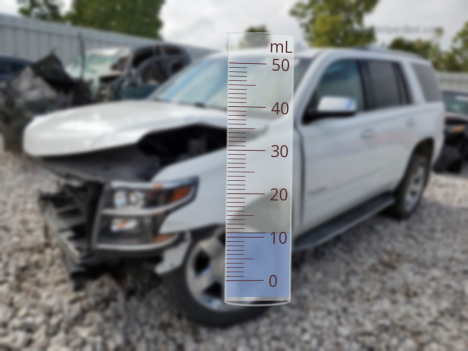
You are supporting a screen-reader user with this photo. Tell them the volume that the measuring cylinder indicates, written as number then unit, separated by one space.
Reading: 11 mL
